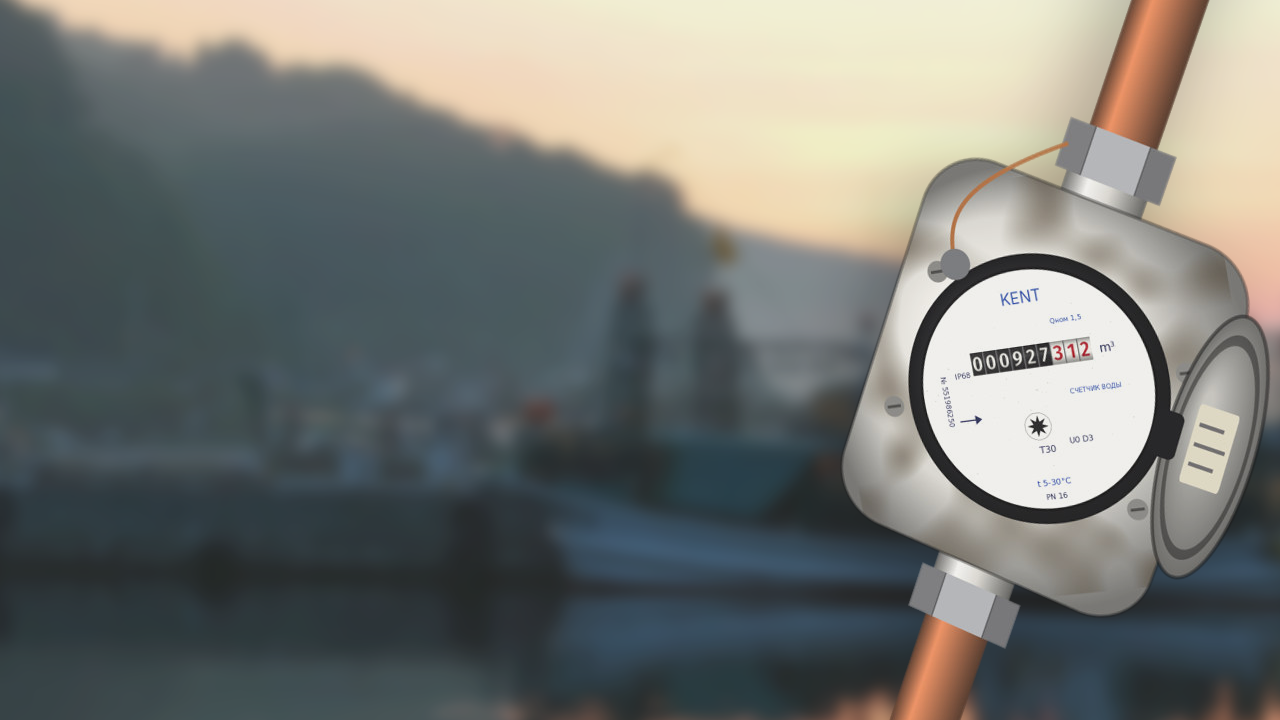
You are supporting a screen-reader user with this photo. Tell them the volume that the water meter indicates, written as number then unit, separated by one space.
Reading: 927.312 m³
